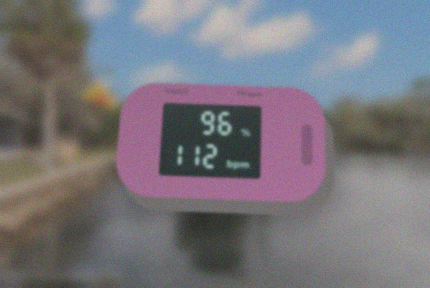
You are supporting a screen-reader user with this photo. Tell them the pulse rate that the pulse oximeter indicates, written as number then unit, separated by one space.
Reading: 112 bpm
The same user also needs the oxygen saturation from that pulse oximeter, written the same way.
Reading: 96 %
